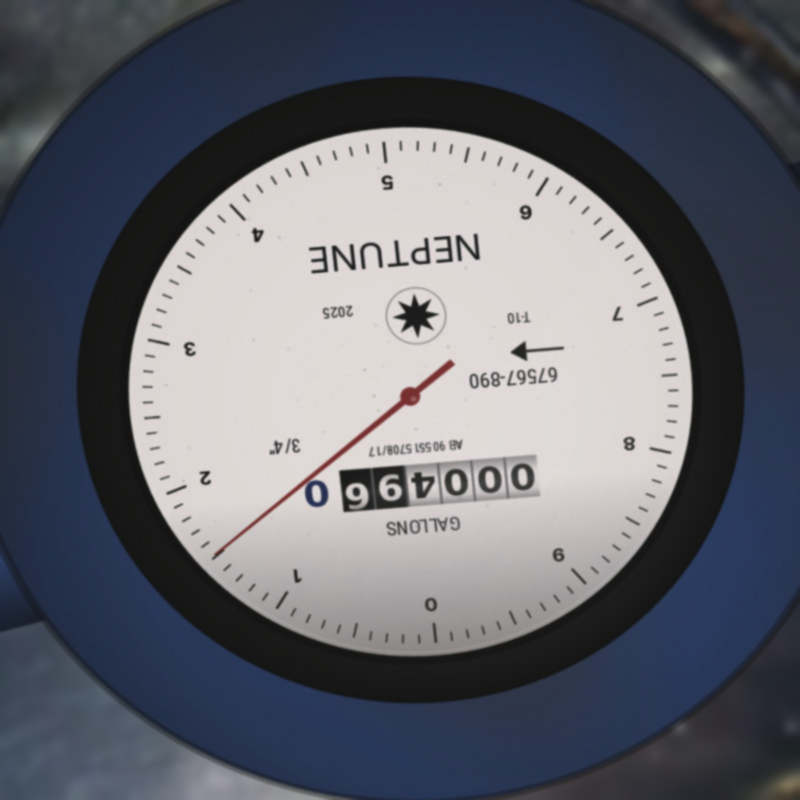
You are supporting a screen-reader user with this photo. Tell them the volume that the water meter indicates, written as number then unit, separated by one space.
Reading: 4961.5 gal
